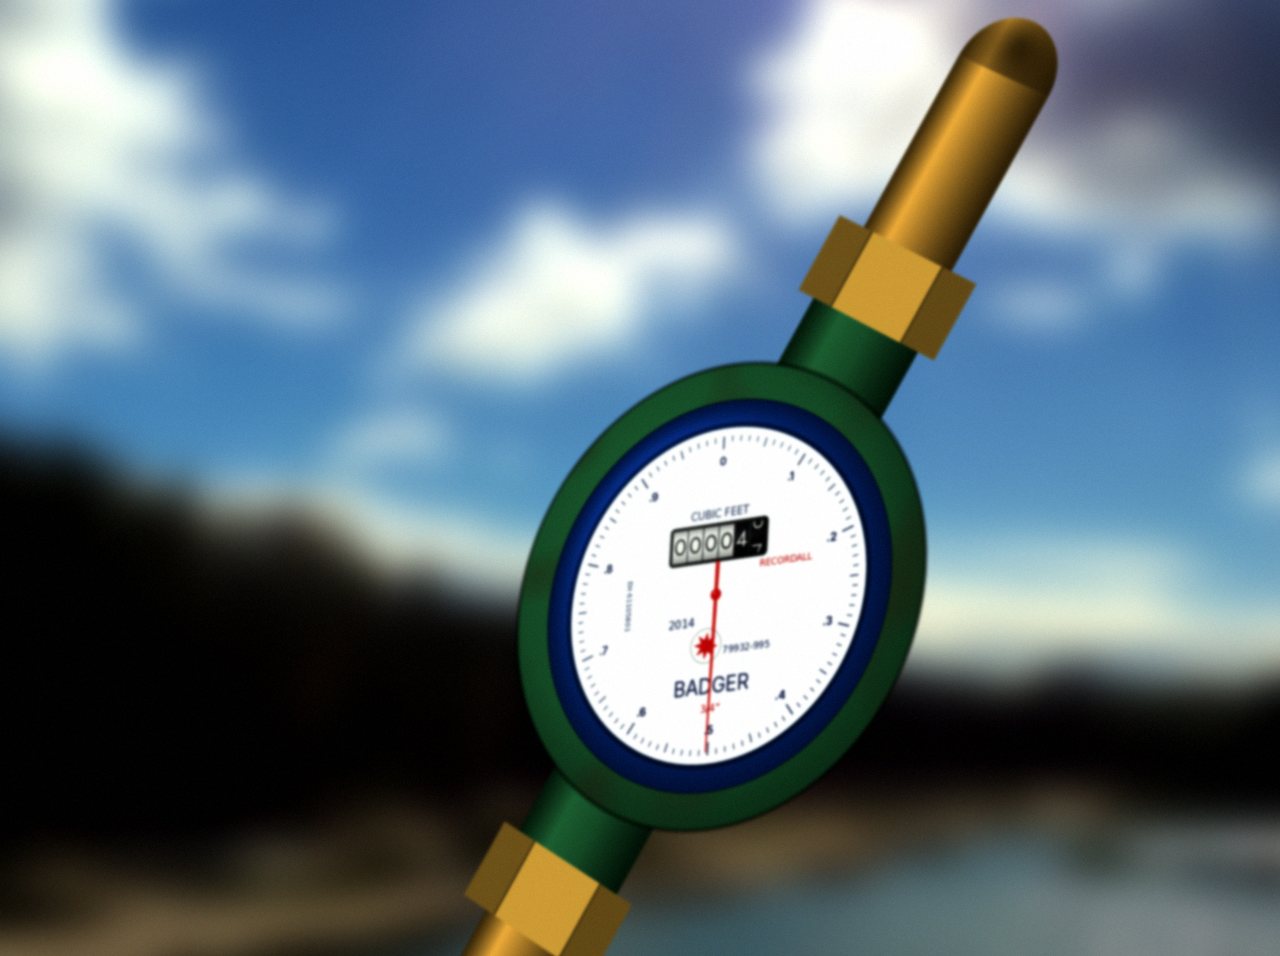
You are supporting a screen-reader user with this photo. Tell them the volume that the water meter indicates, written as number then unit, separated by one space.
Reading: 46.50 ft³
